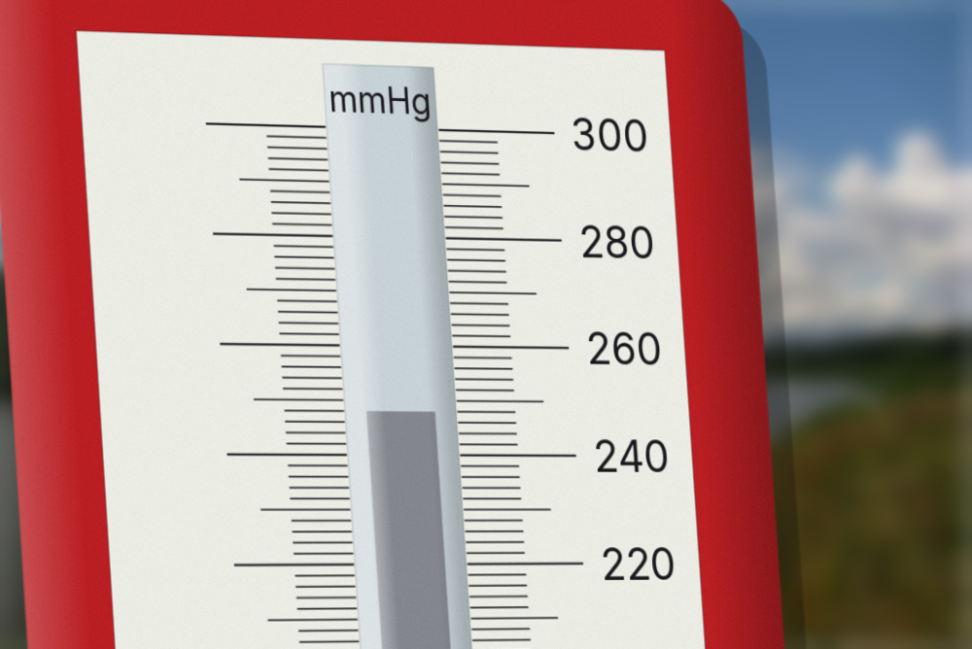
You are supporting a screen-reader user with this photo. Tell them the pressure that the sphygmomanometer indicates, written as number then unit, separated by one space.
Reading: 248 mmHg
